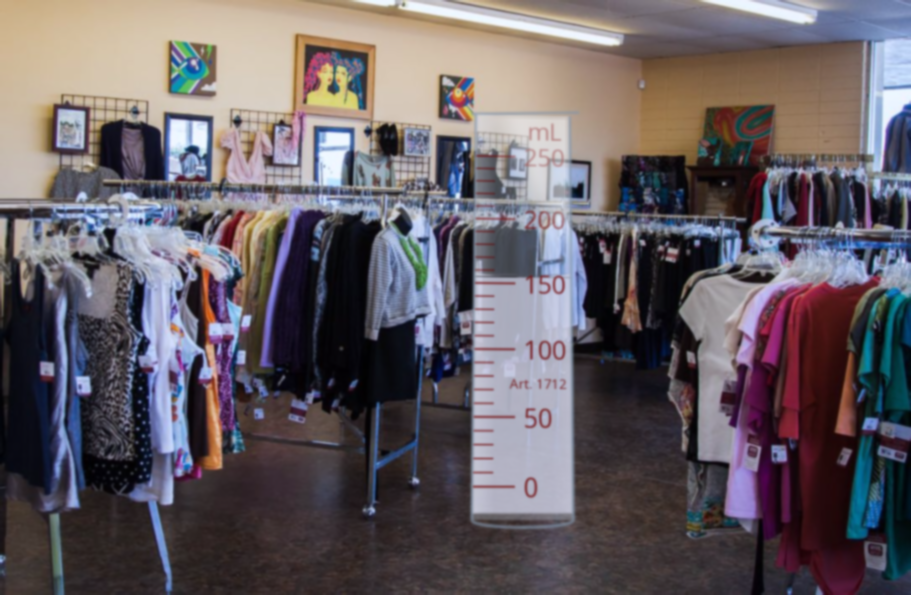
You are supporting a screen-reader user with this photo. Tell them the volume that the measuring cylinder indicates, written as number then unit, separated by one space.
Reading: 155 mL
